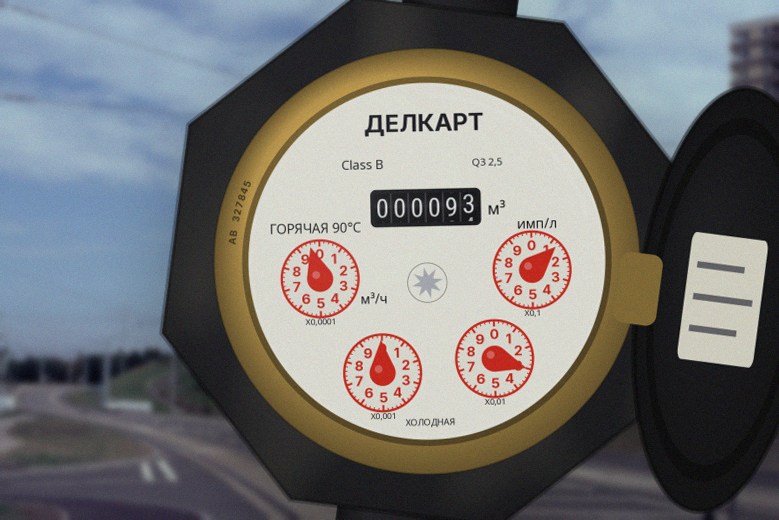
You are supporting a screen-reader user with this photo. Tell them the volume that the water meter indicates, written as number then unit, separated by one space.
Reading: 93.1299 m³
